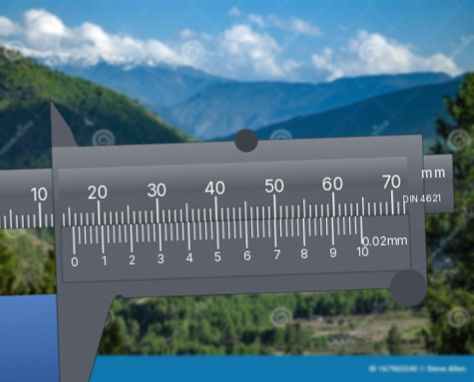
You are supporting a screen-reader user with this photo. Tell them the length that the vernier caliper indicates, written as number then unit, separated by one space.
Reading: 15.6 mm
